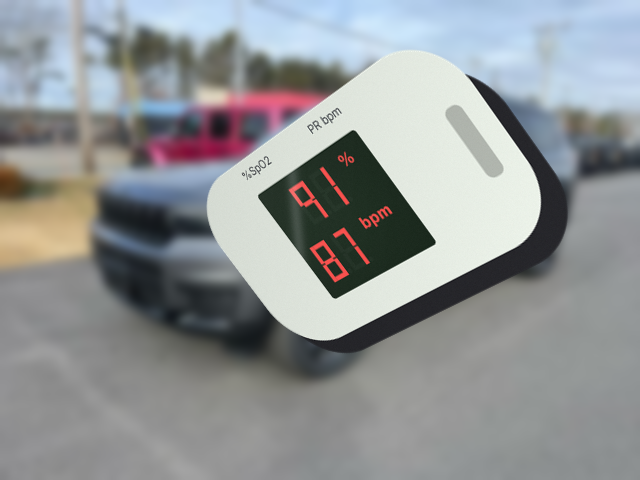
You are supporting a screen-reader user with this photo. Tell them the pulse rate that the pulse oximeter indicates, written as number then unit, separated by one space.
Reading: 87 bpm
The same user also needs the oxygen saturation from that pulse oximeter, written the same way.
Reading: 91 %
